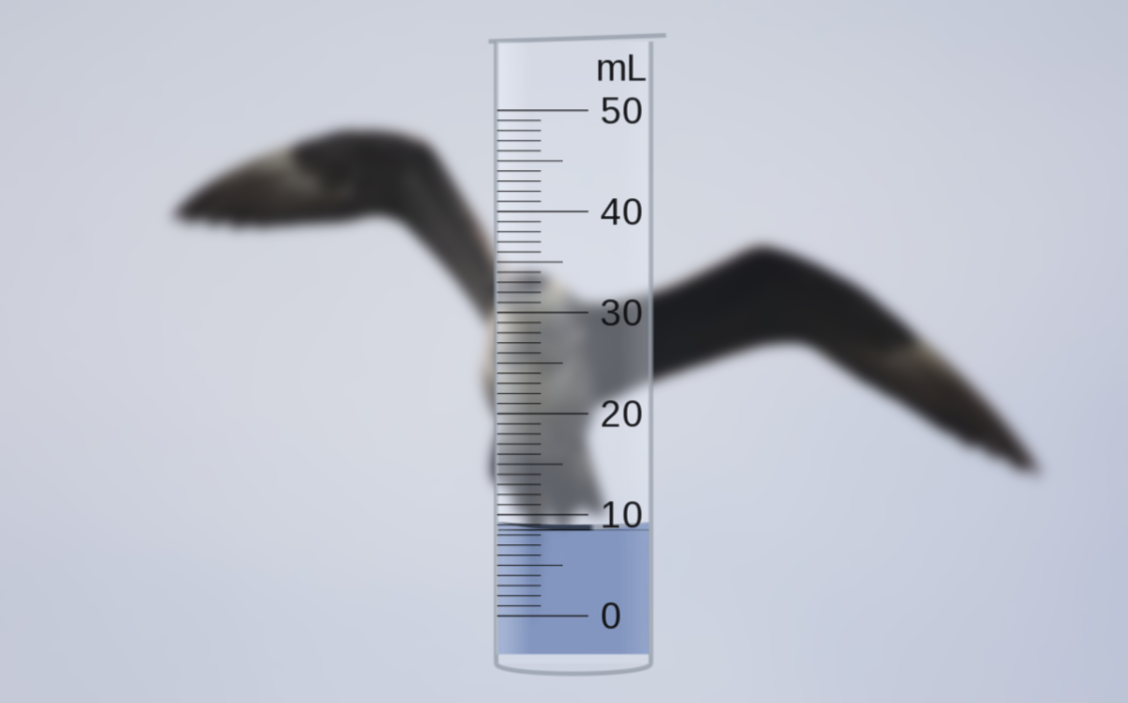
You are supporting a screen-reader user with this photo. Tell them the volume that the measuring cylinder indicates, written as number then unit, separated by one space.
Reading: 8.5 mL
